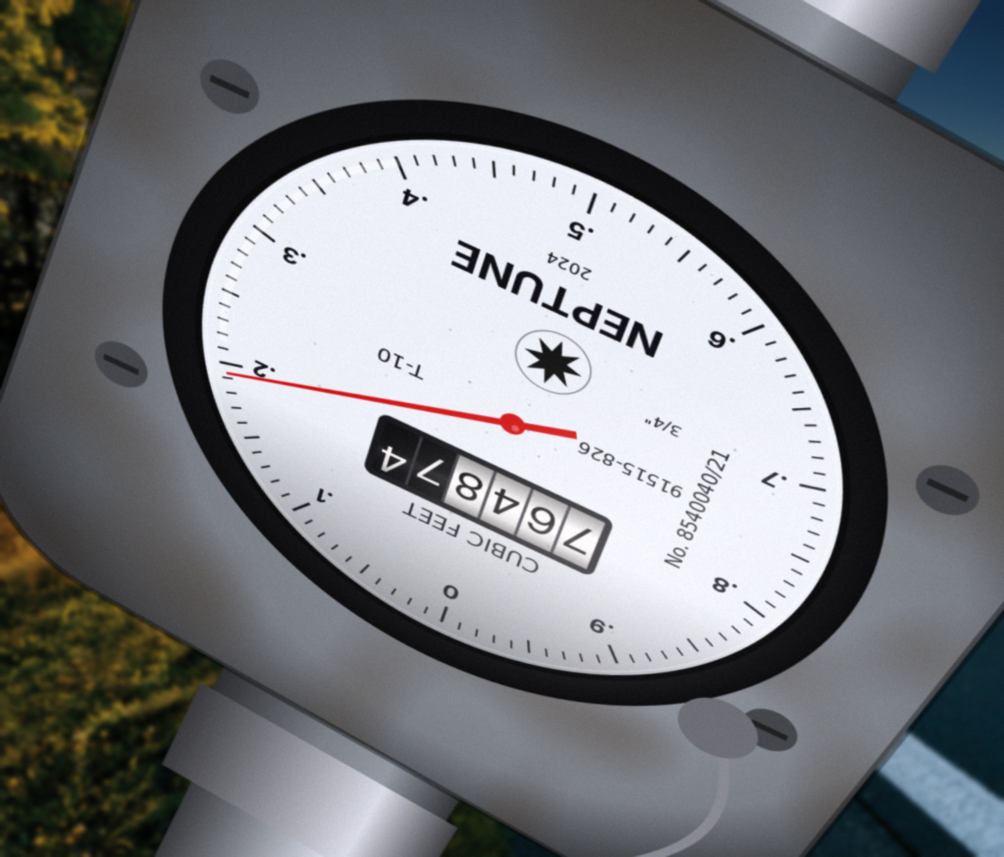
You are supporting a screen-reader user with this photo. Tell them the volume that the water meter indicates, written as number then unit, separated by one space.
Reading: 764874.19 ft³
